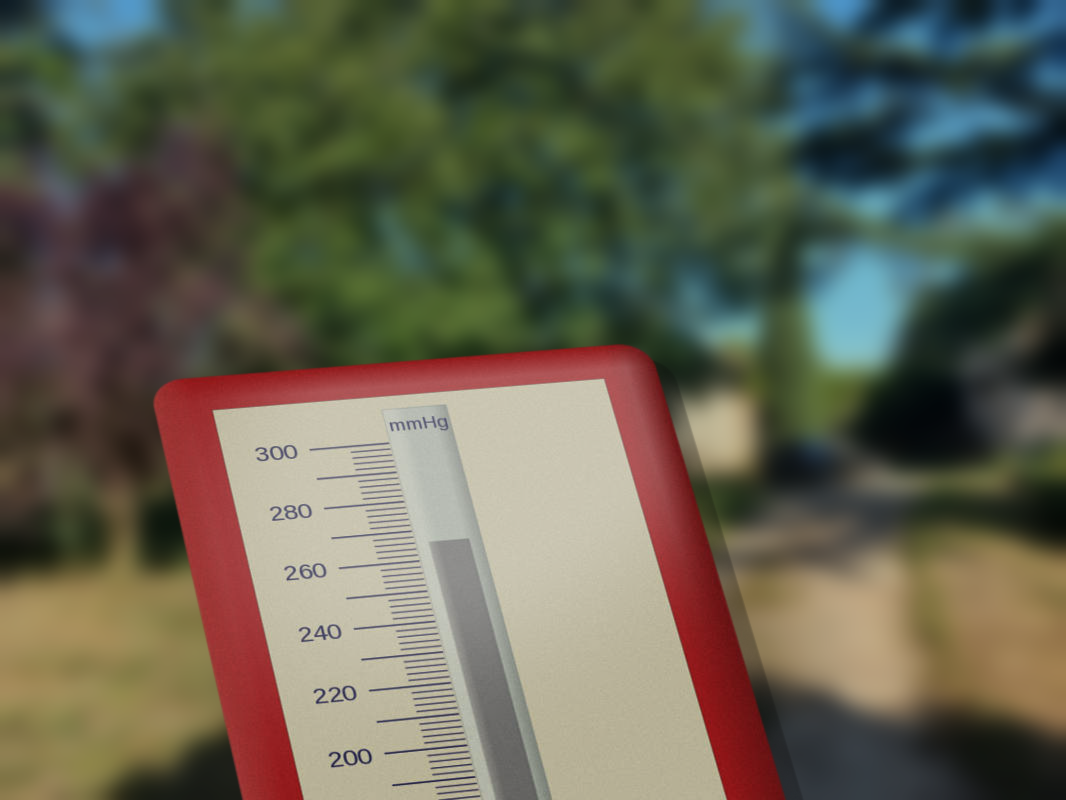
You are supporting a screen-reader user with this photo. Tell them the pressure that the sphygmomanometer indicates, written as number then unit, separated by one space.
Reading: 266 mmHg
